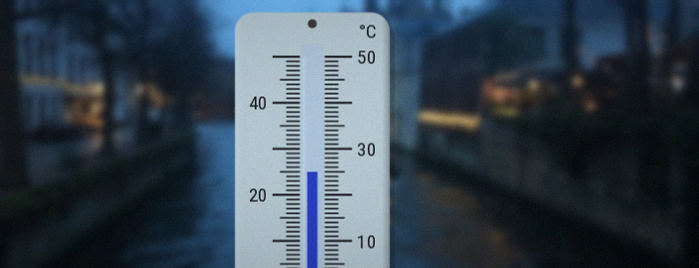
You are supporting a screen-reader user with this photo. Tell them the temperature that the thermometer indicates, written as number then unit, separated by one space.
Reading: 25 °C
